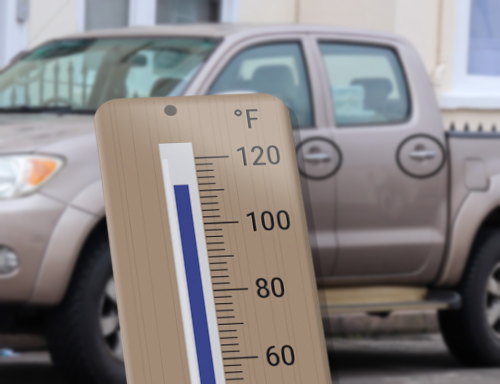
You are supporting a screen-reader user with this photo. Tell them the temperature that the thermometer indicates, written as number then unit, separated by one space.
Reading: 112 °F
